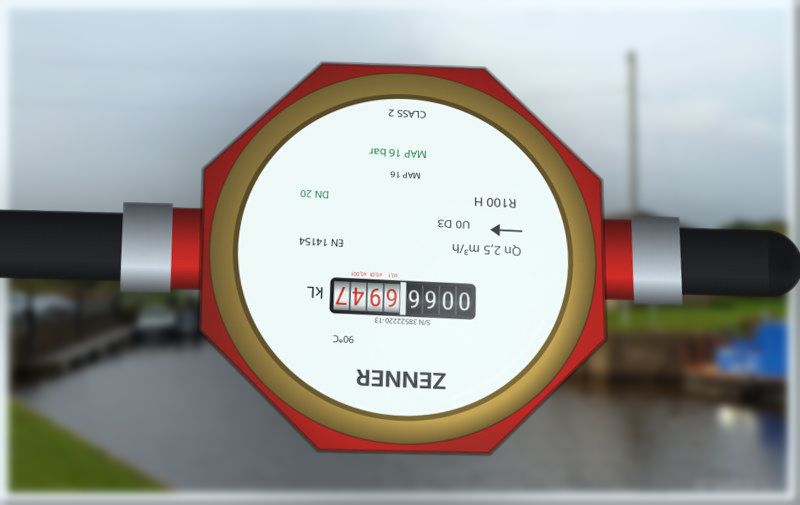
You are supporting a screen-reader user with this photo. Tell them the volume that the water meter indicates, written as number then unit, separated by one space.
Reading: 66.6947 kL
